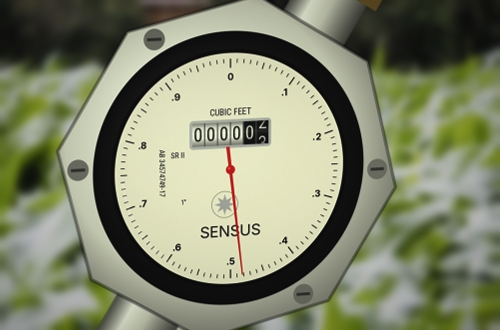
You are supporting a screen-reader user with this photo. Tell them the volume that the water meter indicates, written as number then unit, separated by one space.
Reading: 2.48 ft³
